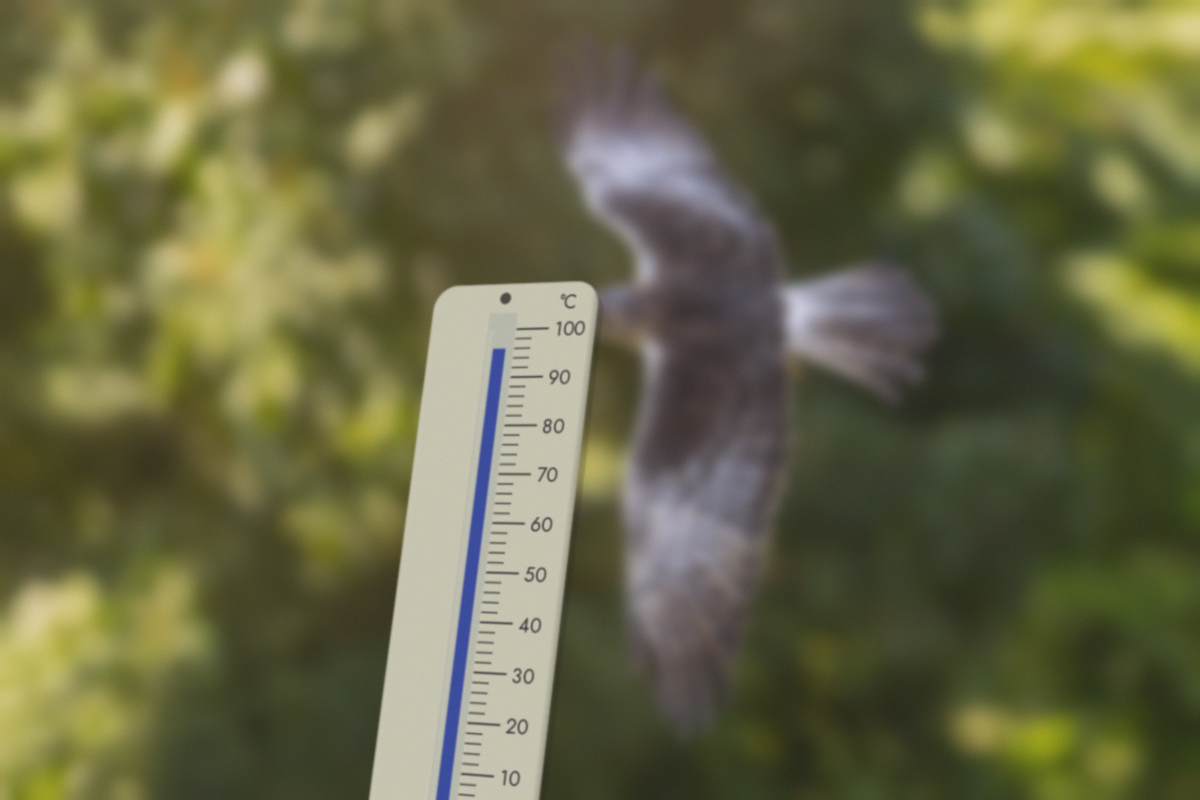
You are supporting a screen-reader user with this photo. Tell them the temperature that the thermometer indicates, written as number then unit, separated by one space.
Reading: 96 °C
